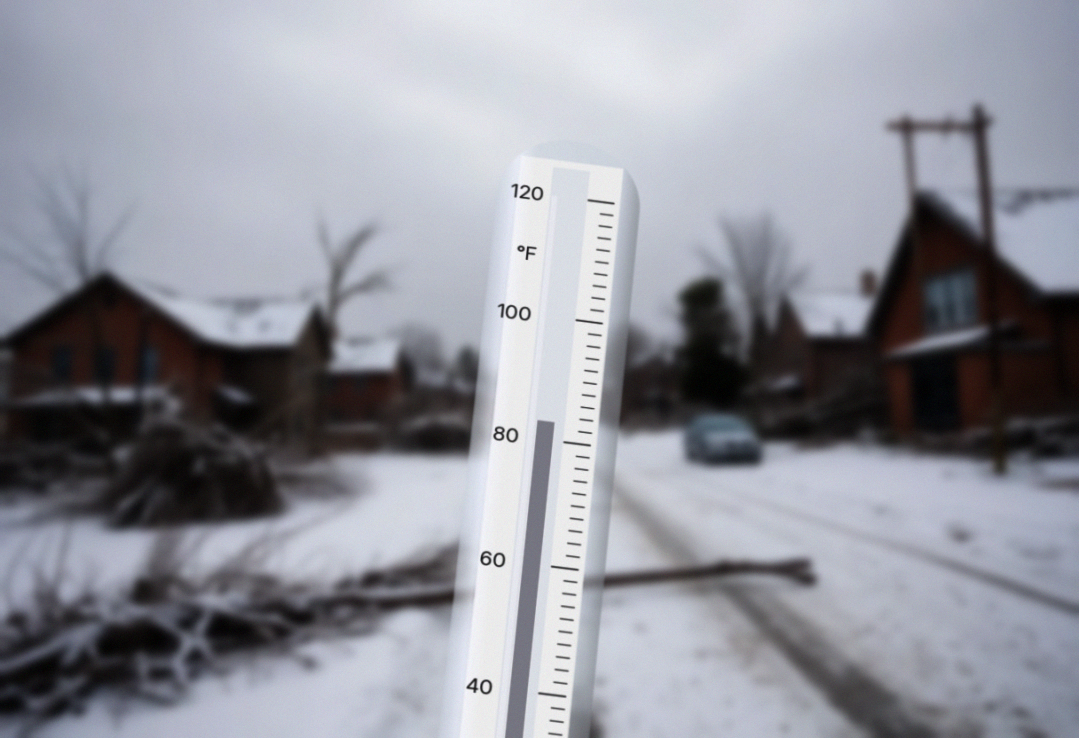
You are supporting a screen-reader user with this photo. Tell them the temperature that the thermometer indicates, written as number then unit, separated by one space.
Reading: 83 °F
